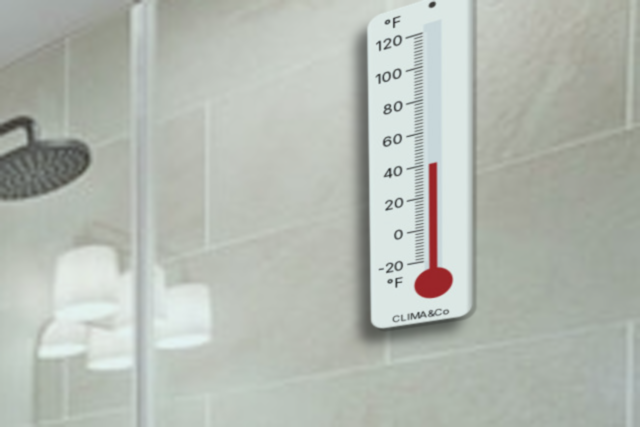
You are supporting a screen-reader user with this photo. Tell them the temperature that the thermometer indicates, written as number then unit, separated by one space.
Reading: 40 °F
